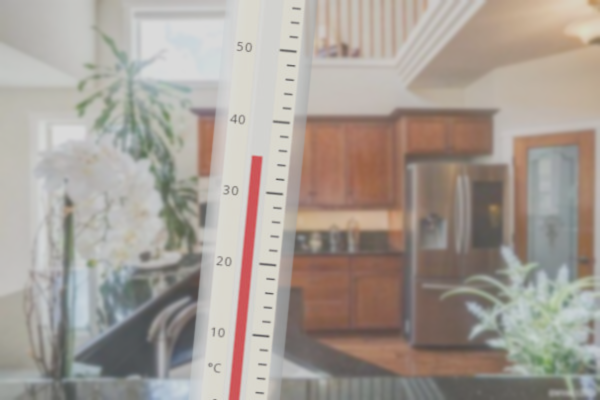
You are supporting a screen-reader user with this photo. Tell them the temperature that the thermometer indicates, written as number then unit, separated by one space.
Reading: 35 °C
